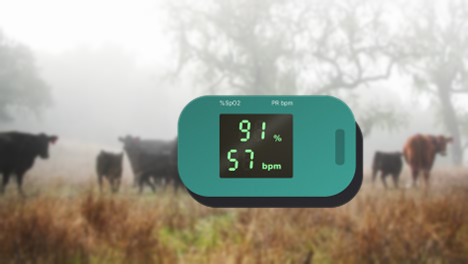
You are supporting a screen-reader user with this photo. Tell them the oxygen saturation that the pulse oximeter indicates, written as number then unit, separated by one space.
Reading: 91 %
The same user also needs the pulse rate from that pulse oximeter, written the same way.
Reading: 57 bpm
